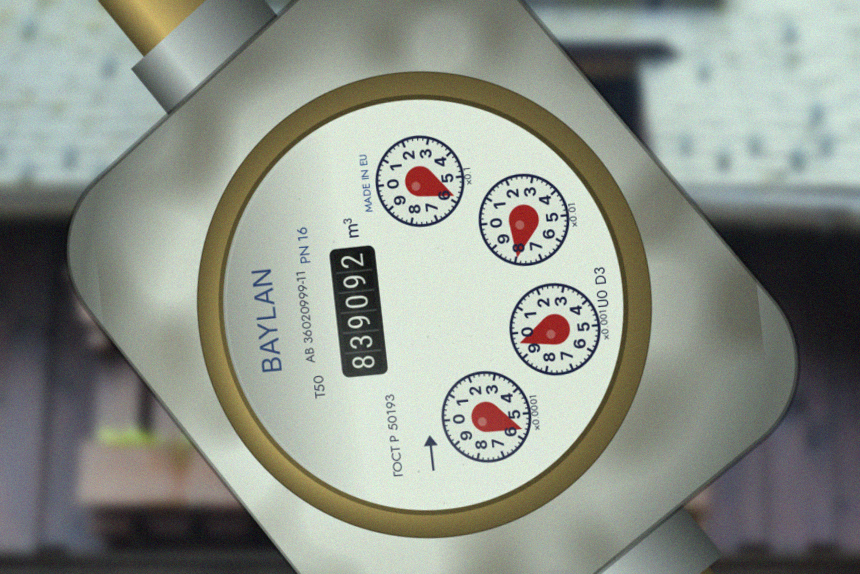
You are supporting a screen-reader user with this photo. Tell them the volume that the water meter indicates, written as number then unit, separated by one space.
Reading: 839092.5795 m³
